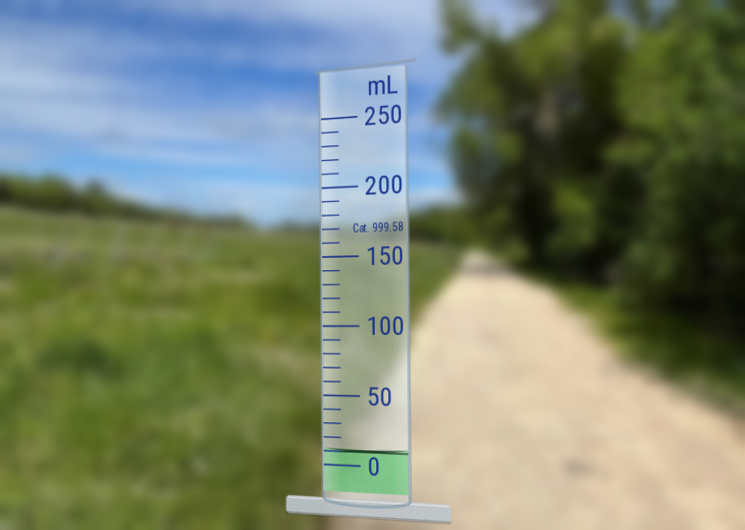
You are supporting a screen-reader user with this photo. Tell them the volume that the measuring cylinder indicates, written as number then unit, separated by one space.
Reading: 10 mL
